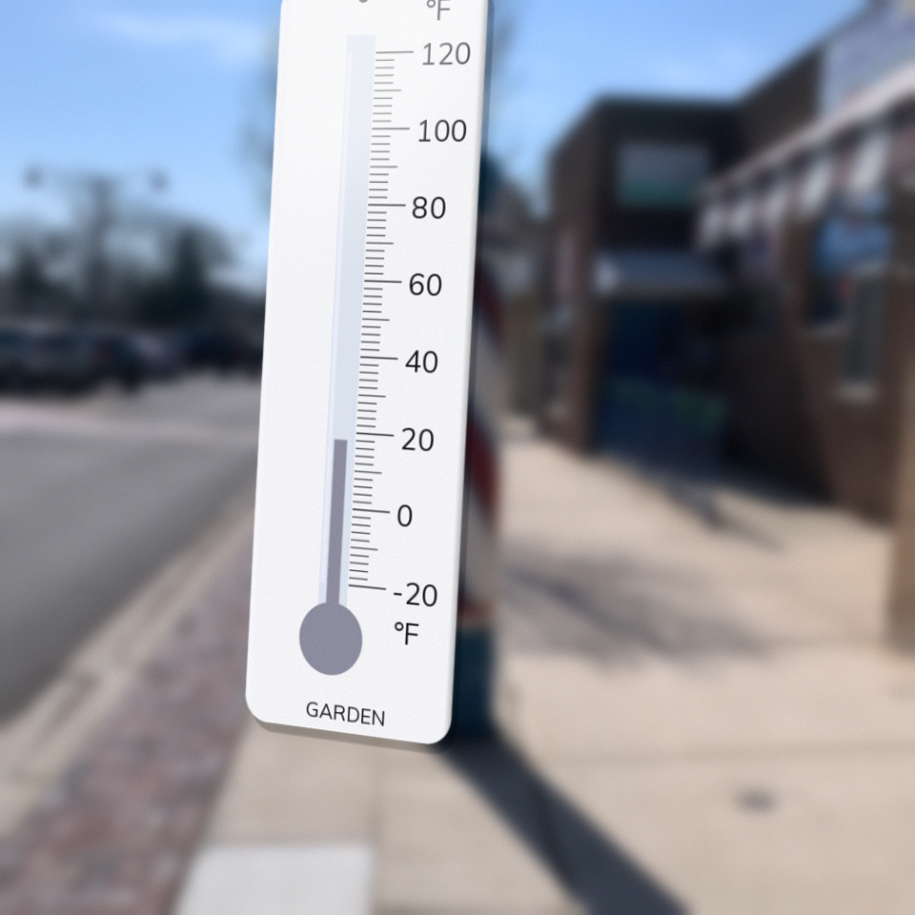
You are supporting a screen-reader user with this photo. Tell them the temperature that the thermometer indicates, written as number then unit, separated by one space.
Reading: 18 °F
